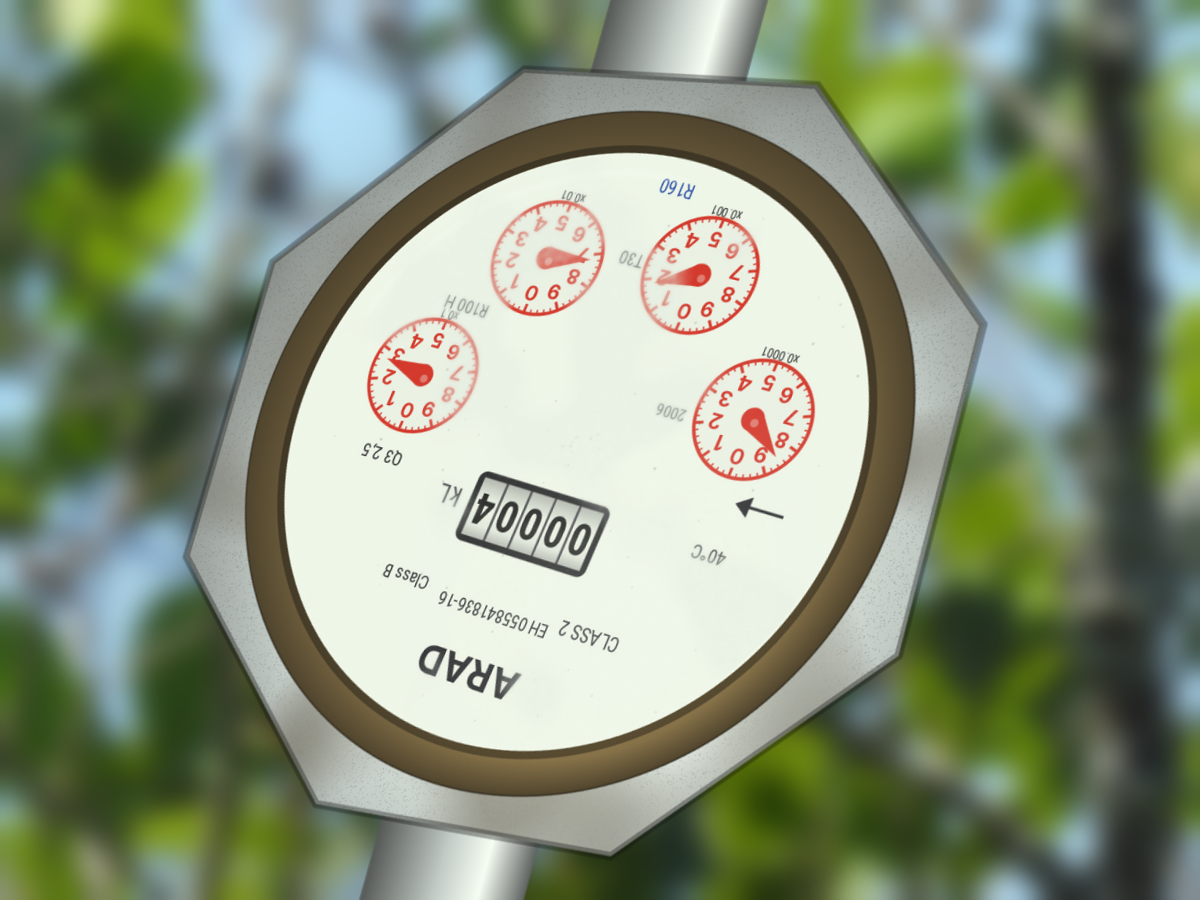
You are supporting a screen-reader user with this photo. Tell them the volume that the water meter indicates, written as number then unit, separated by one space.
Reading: 4.2718 kL
